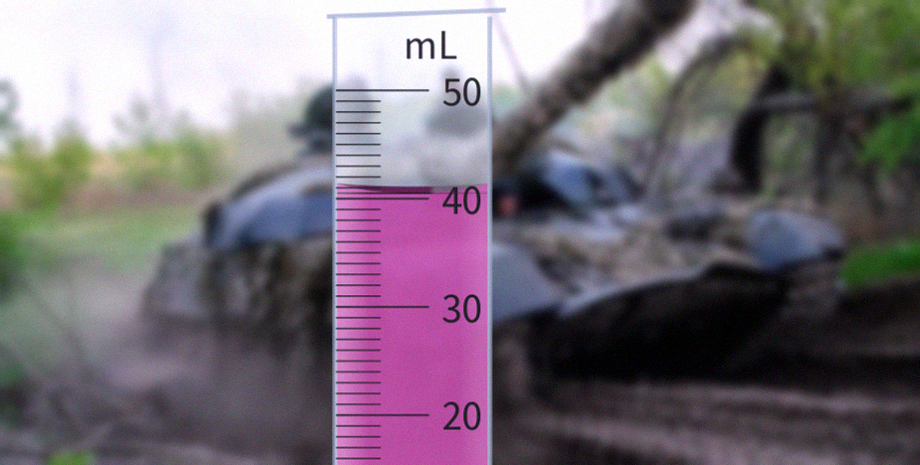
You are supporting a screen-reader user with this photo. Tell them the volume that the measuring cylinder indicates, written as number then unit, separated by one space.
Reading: 40.5 mL
